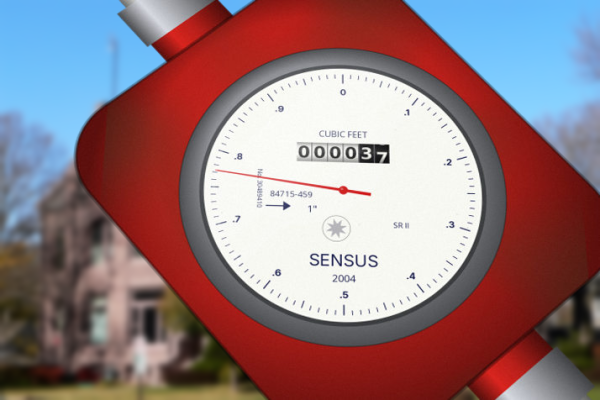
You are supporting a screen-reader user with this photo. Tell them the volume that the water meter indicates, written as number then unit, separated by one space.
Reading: 36.77 ft³
